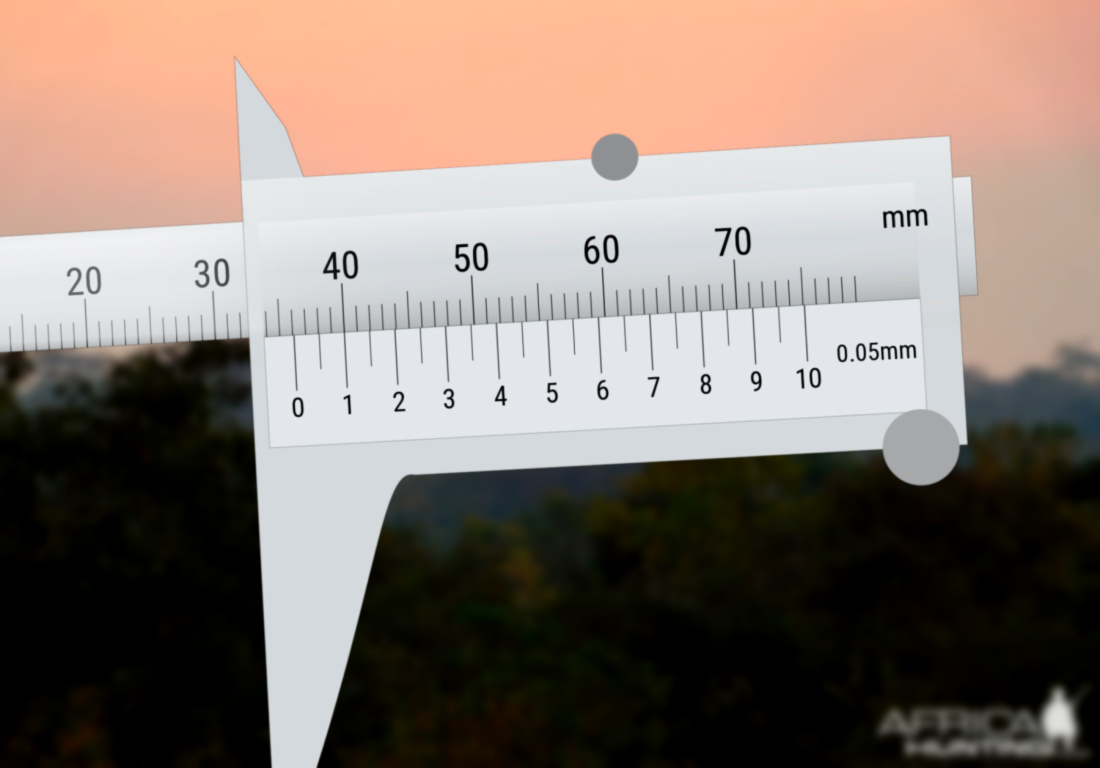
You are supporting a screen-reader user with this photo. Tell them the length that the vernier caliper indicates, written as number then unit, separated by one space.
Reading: 36.1 mm
